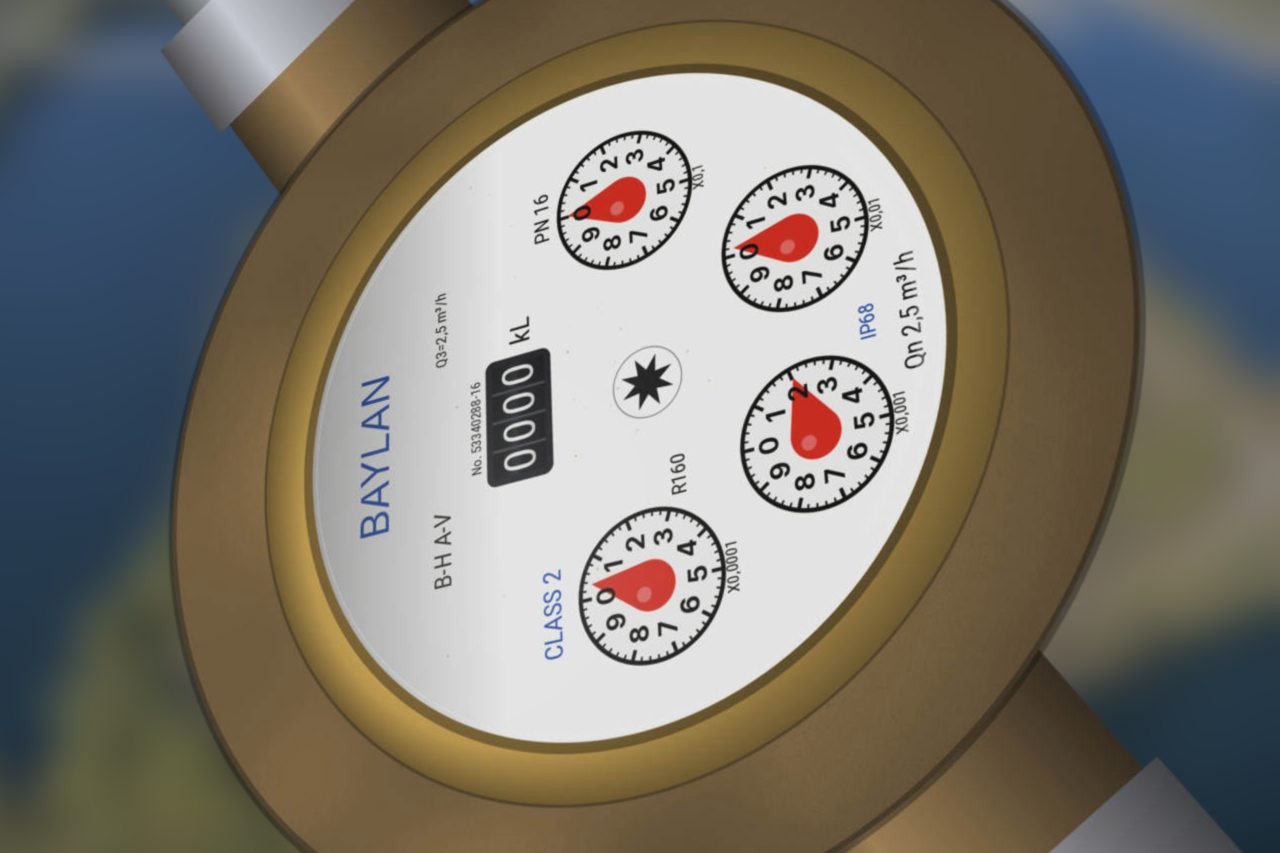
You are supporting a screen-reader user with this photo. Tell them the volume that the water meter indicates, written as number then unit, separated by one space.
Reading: 0.0020 kL
